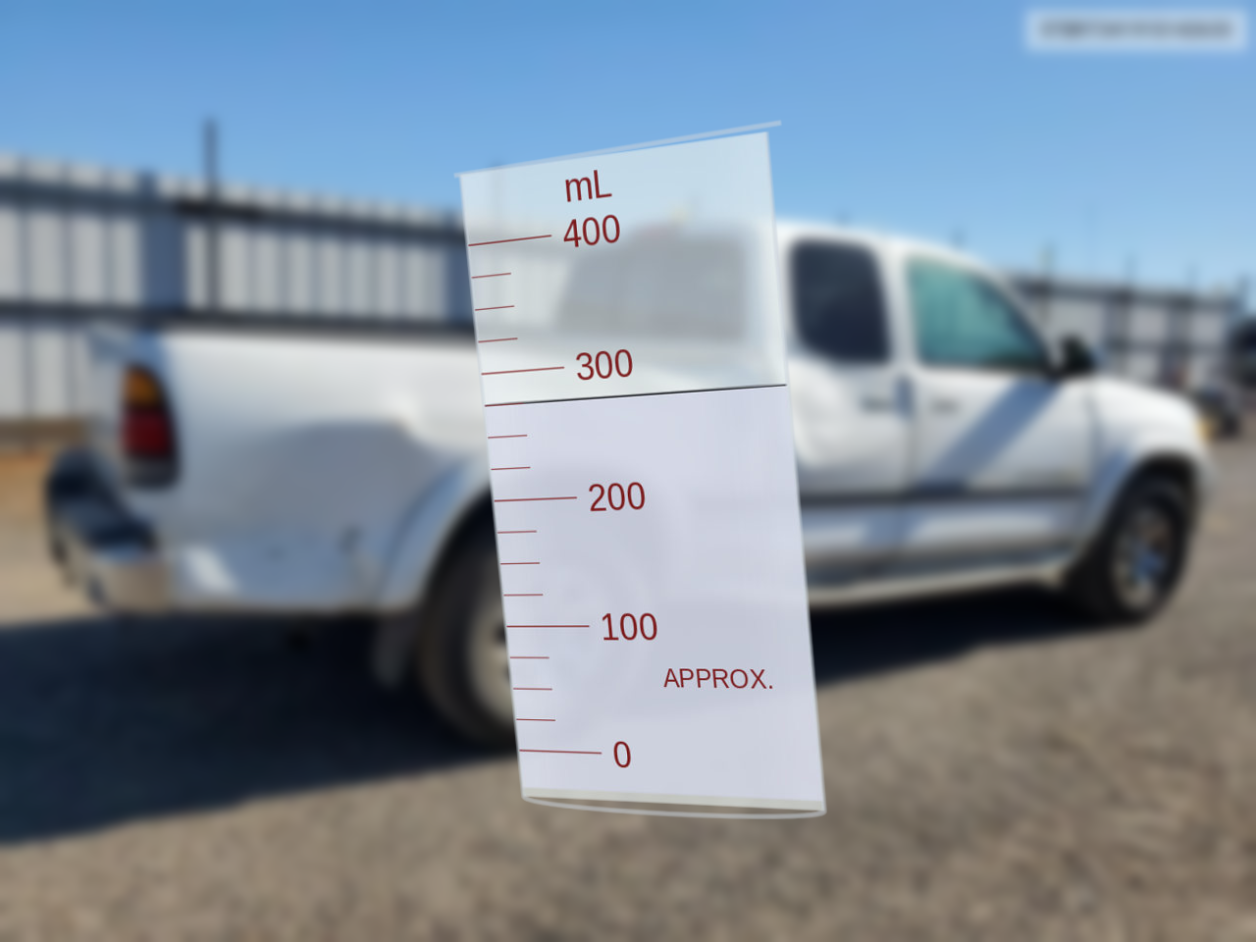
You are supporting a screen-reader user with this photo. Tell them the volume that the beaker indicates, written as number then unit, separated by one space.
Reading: 275 mL
